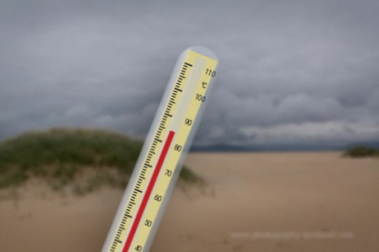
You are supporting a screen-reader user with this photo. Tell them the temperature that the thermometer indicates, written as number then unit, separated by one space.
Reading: 85 °C
